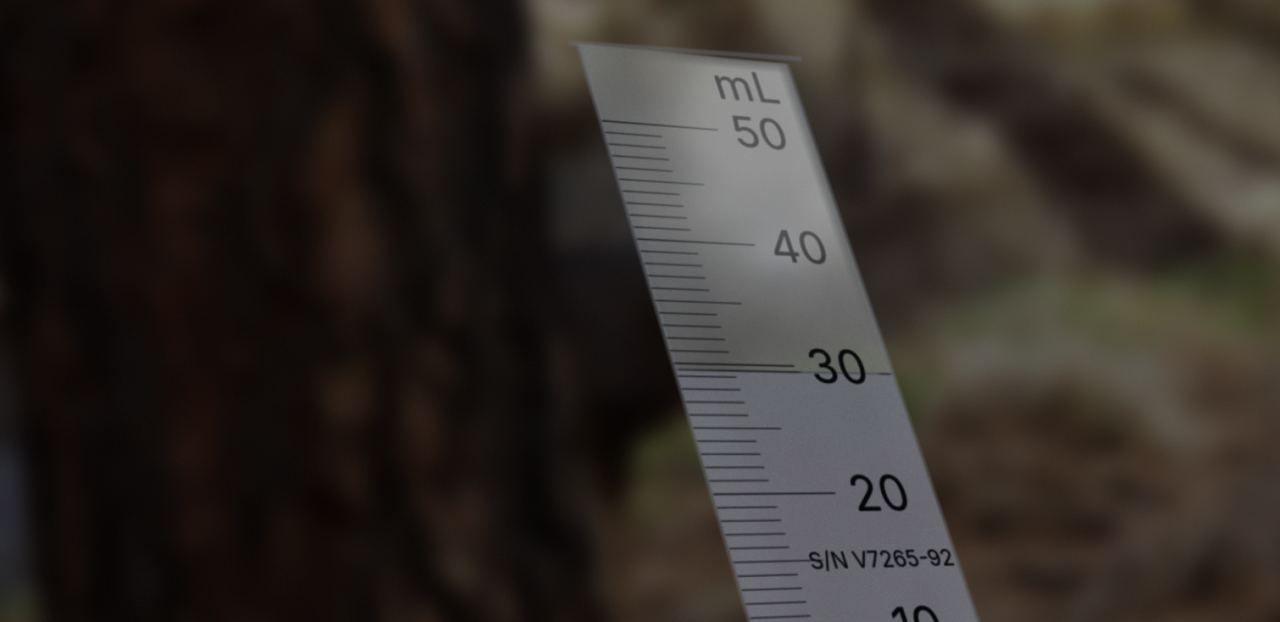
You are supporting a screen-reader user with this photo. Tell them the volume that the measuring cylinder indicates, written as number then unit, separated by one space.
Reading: 29.5 mL
